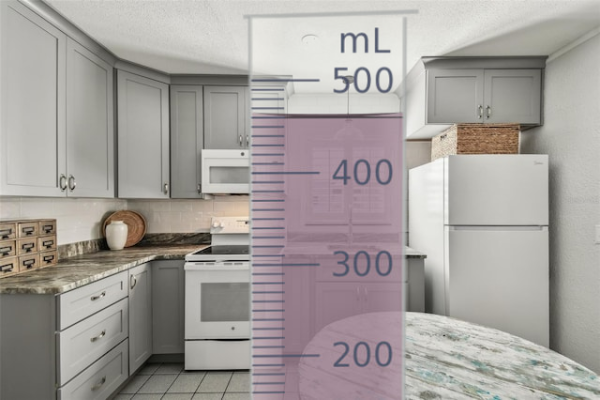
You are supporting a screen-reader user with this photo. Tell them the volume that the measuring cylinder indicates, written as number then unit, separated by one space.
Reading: 460 mL
